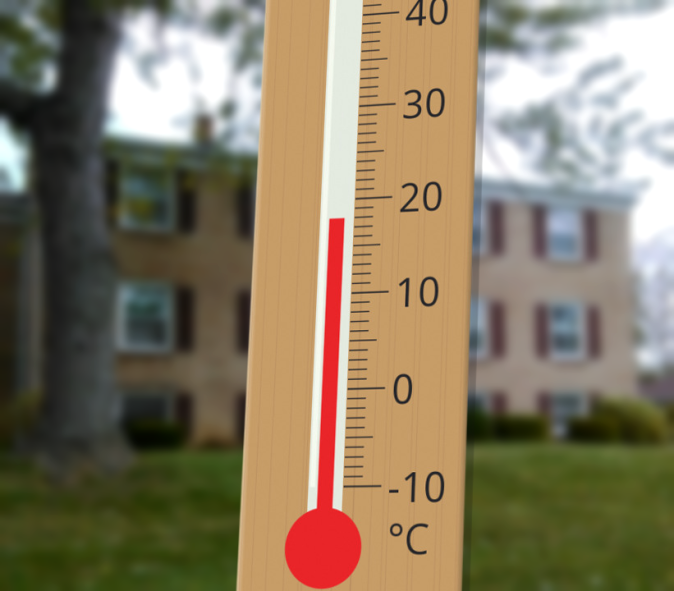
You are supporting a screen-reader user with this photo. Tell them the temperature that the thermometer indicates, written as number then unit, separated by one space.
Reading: 18 °C
